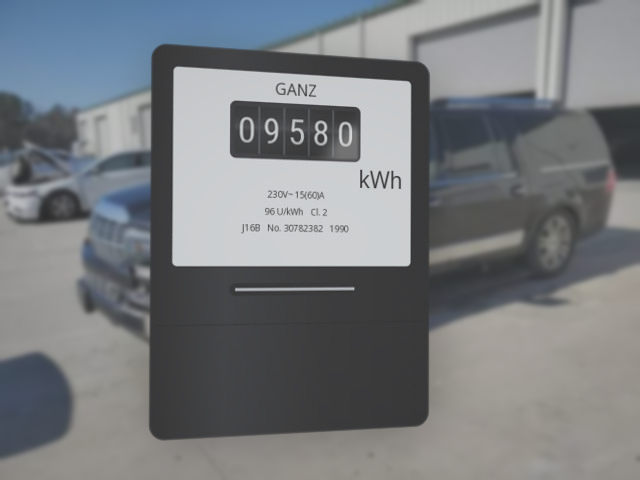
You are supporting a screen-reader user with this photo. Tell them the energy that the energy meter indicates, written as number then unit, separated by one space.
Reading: 9580 kWh
